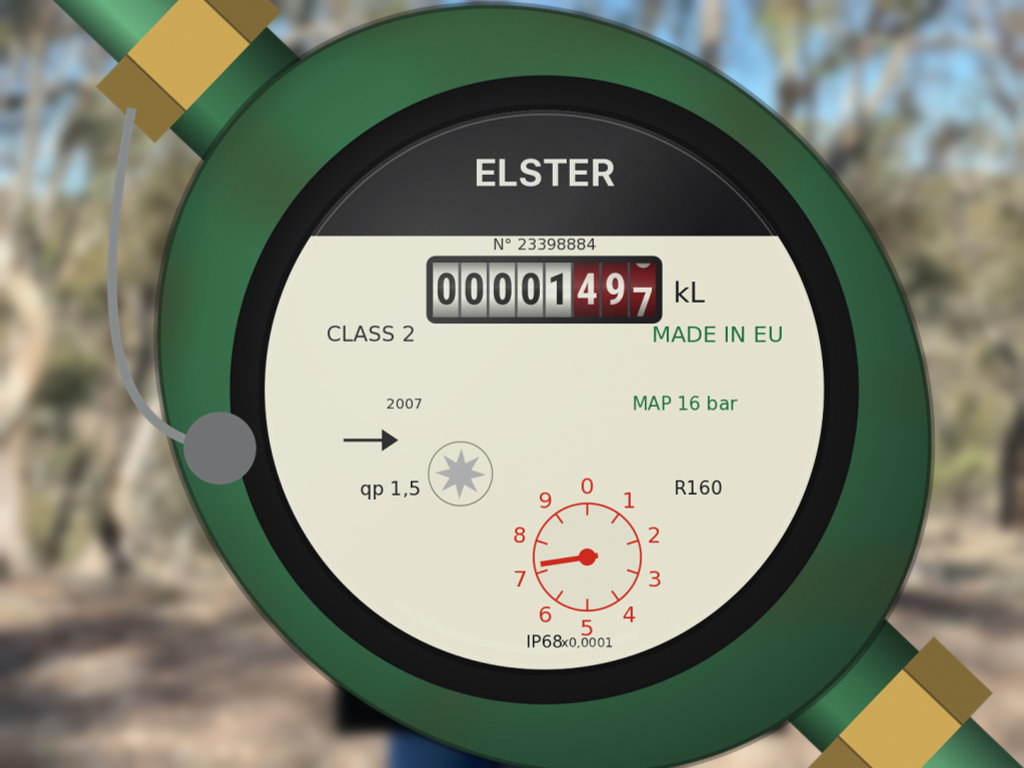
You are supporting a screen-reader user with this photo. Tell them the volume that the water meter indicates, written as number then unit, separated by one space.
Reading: 1.4967 kL
